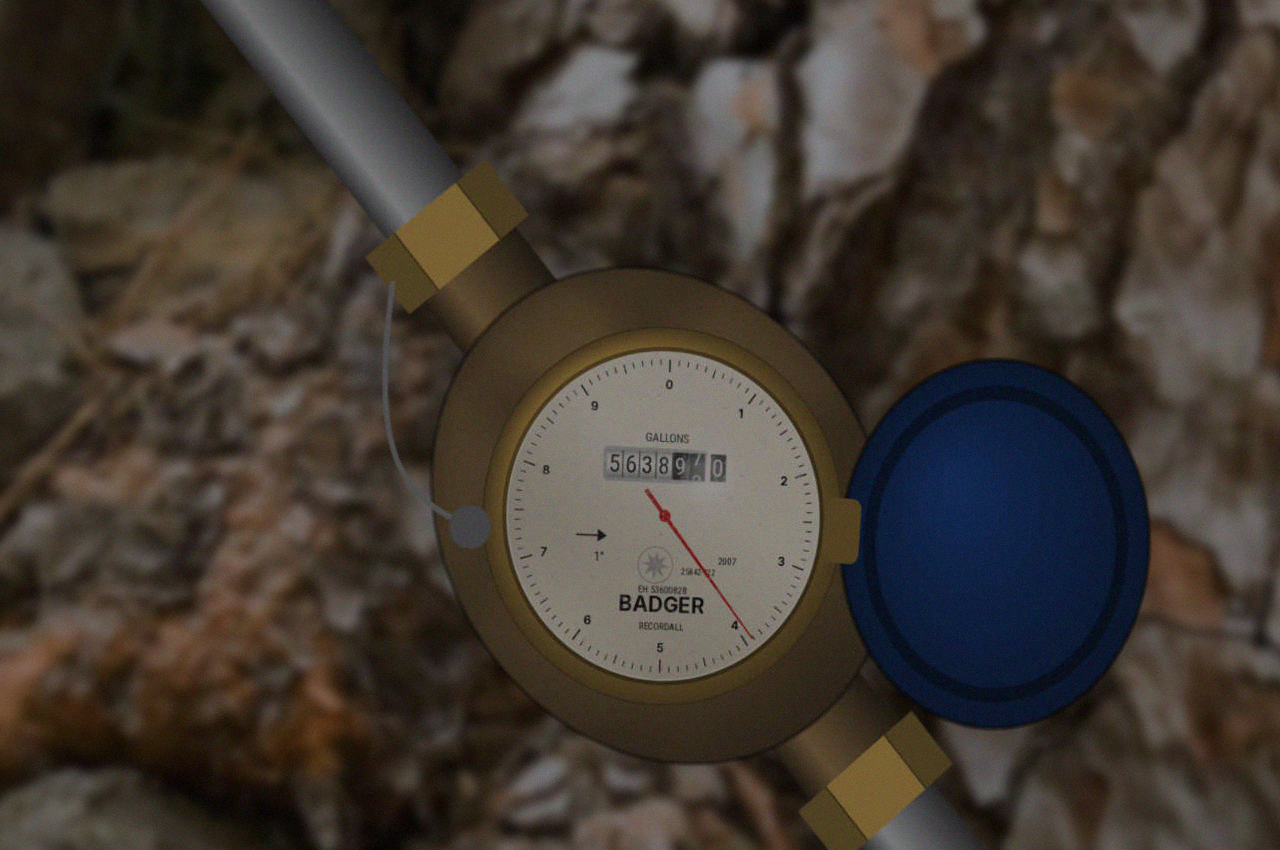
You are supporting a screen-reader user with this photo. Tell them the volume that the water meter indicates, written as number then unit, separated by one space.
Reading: 5638973.9 gal
